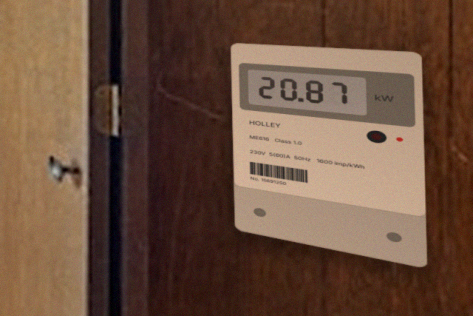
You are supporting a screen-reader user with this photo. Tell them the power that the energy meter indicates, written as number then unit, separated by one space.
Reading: 20.87 kW
